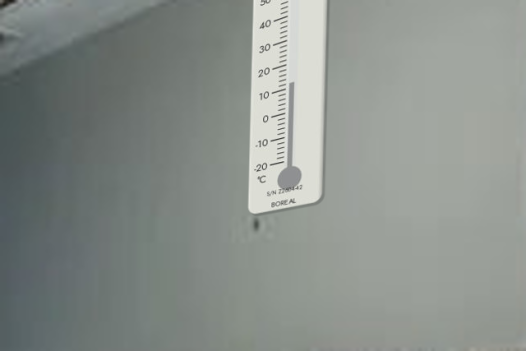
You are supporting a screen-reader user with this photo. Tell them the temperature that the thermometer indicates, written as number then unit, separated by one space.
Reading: 12 °C
